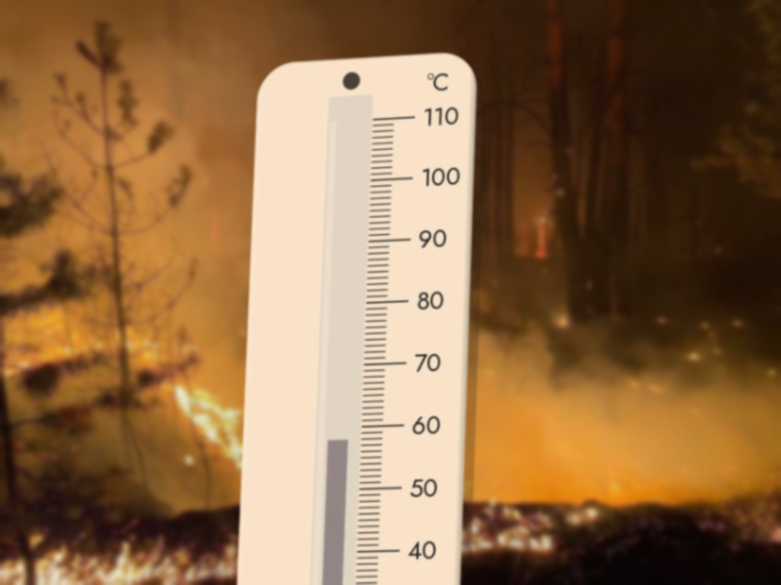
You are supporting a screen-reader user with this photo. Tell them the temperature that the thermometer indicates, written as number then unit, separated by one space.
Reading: 58 °C
